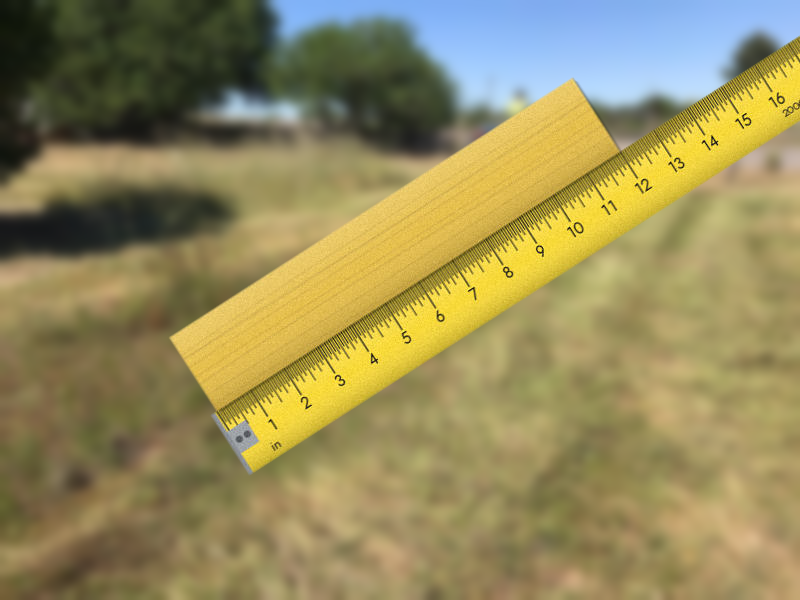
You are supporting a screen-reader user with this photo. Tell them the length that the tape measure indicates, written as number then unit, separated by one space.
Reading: 12 in
